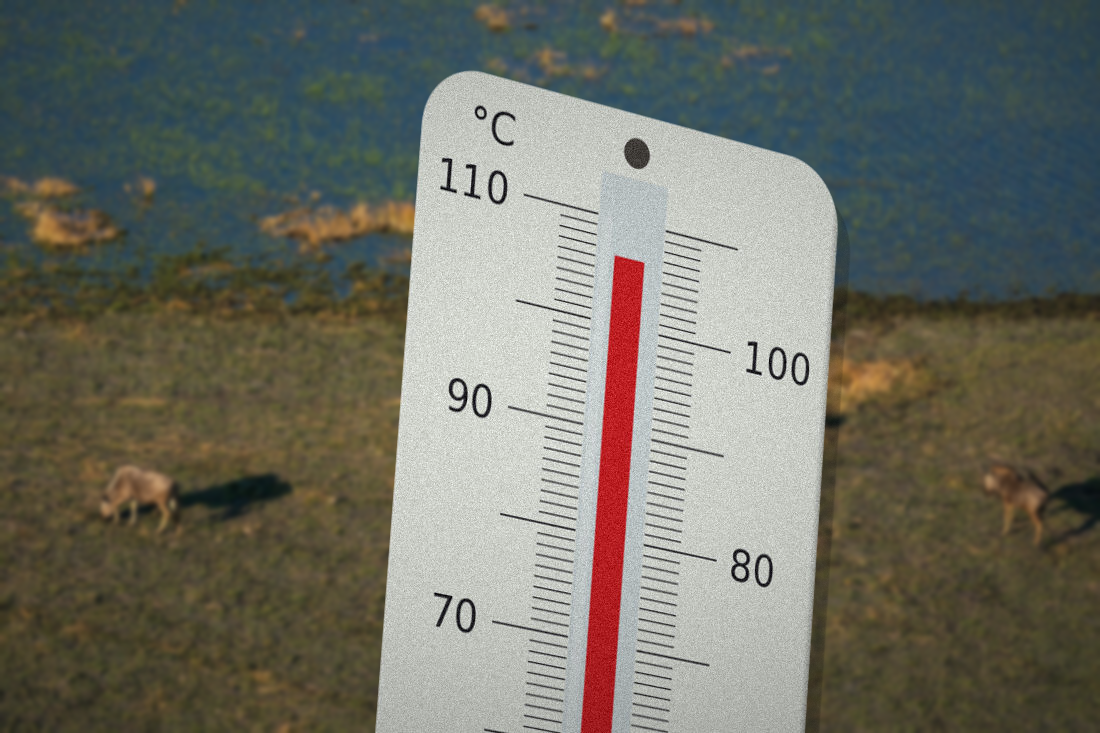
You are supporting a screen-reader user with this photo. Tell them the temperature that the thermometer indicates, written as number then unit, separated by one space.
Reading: 106.5 °C
